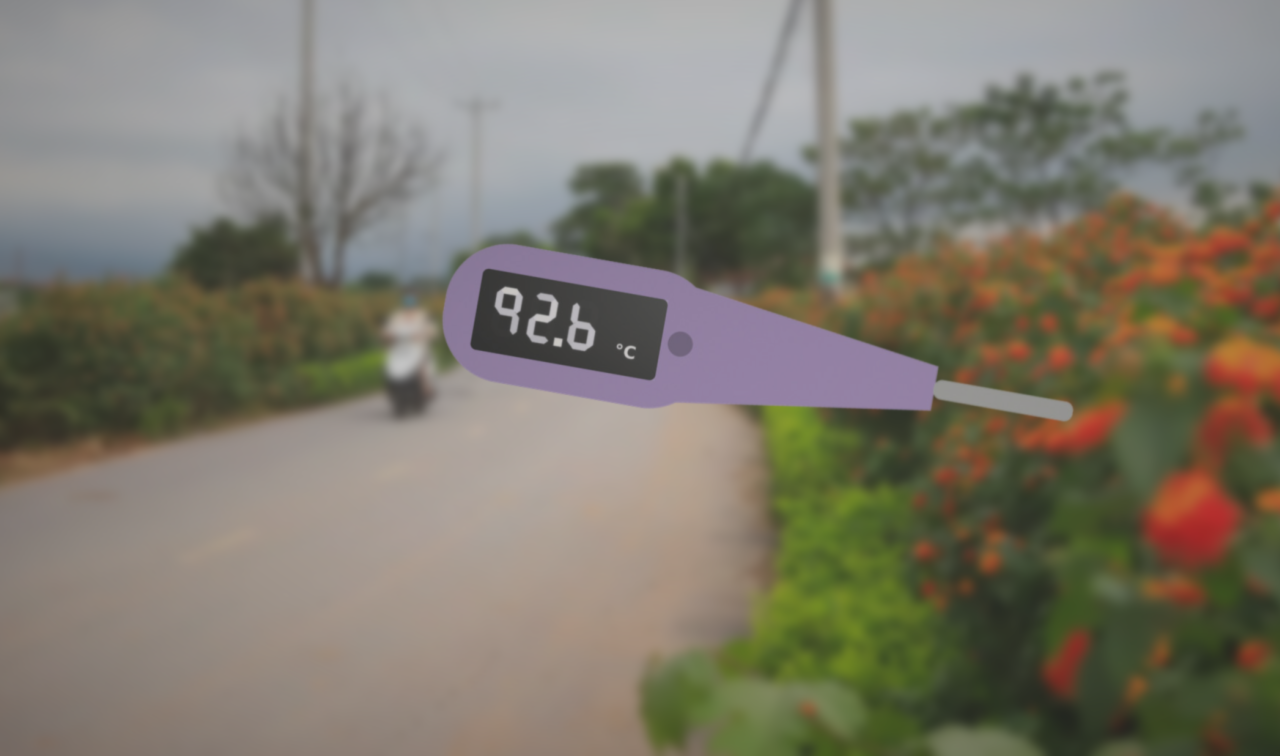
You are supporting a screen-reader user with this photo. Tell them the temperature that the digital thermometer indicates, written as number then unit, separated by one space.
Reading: 92.6 °C
